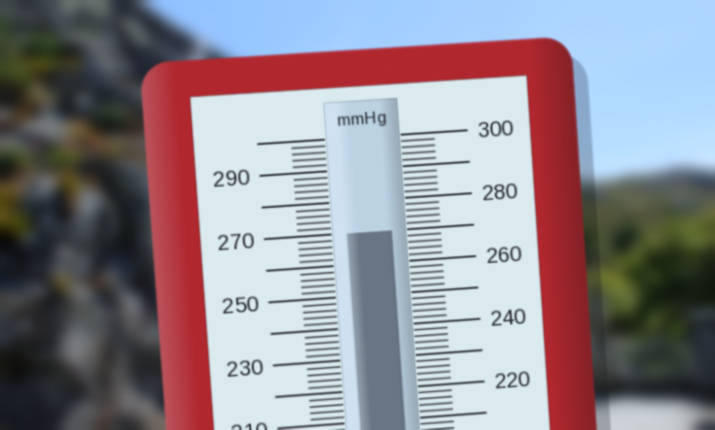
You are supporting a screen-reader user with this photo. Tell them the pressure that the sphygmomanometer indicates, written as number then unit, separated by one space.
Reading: 270 mmHg
